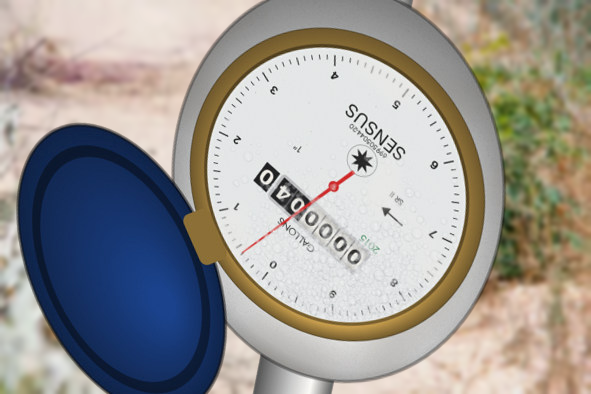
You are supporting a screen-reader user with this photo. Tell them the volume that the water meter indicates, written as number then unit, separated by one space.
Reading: 40.4 gal
